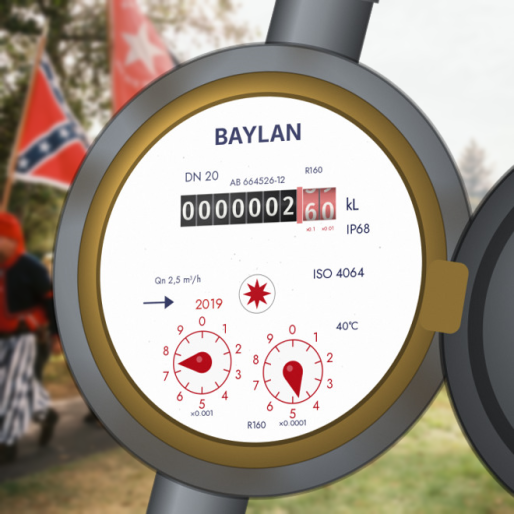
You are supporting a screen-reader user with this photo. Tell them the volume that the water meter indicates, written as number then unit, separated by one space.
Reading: 2.5974 kL
